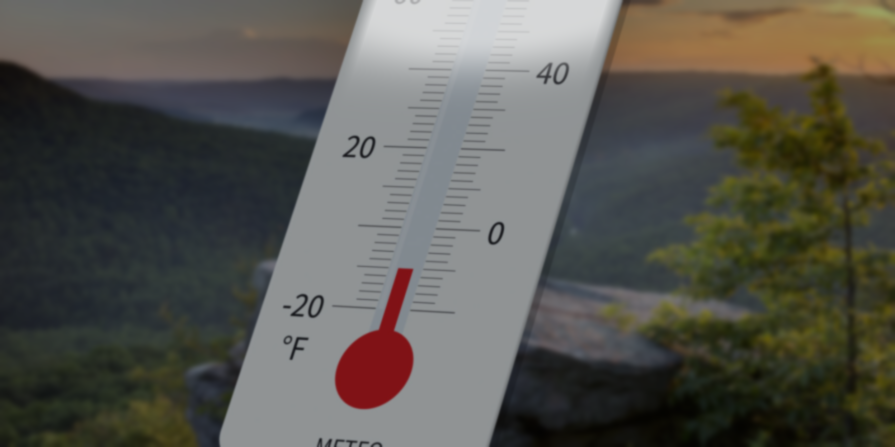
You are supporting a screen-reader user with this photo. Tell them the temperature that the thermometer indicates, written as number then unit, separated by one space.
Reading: -10 °F
